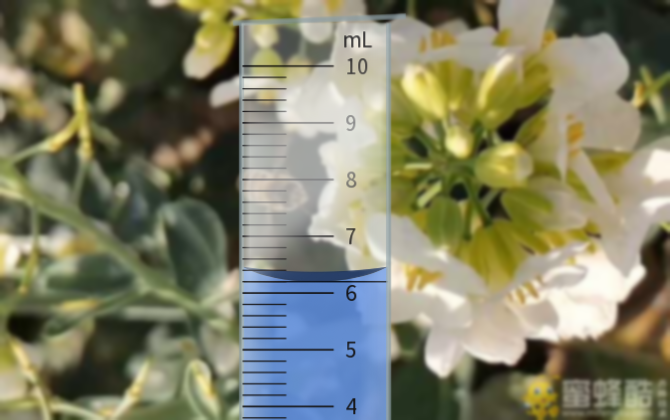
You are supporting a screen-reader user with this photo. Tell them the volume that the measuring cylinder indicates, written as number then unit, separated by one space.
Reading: 6.2 mL
